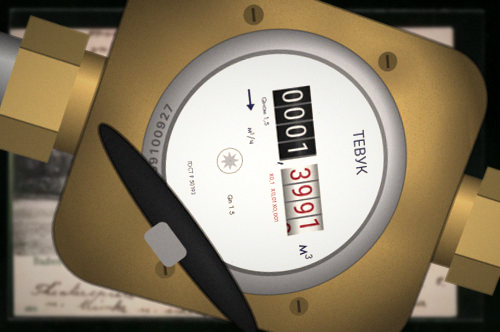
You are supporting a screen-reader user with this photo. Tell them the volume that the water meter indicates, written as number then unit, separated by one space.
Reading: 1.3991 m³
